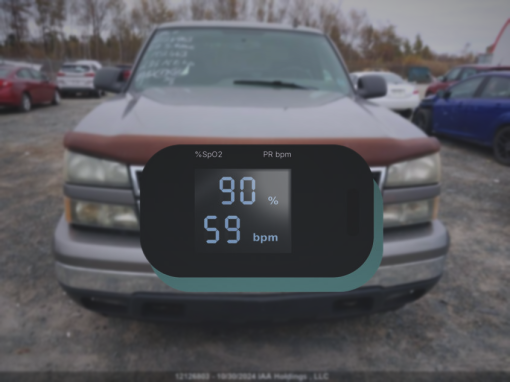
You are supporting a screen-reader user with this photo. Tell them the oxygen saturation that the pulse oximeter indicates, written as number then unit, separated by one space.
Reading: 90 %
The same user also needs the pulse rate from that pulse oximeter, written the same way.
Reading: 59 bpm
